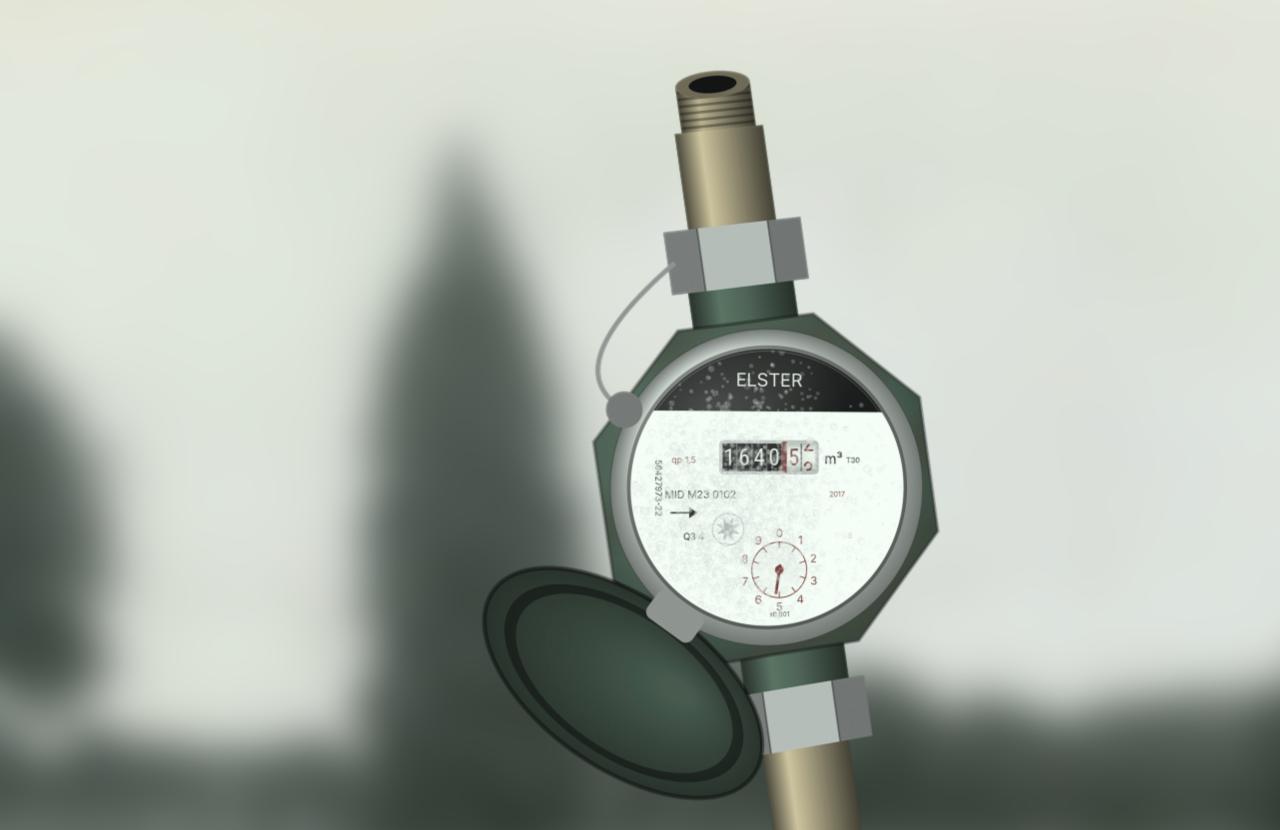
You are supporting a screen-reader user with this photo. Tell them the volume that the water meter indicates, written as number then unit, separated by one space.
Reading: 1640.525 m³
